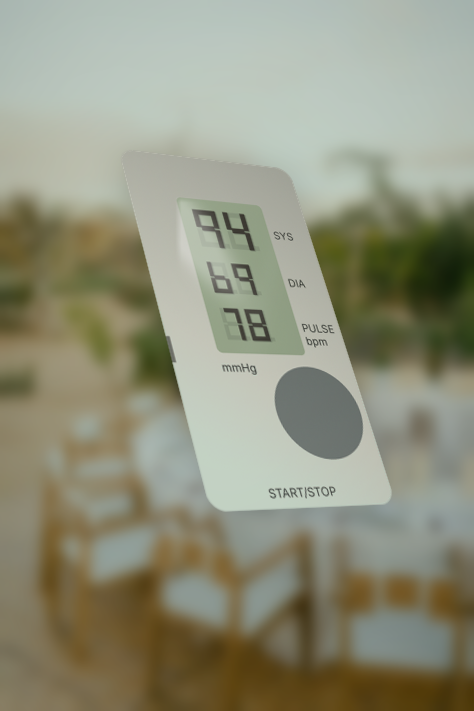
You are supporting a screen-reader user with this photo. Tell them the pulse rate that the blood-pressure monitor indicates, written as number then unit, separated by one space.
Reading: 78 bpm
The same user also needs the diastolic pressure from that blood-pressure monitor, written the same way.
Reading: 69 mmHg
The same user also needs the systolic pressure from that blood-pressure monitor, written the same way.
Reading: 94 mmHg
